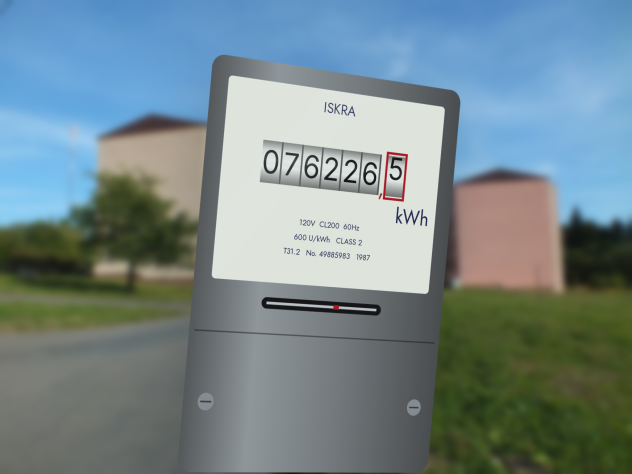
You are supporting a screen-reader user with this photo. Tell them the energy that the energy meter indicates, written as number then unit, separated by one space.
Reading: 76226.5 kWh
